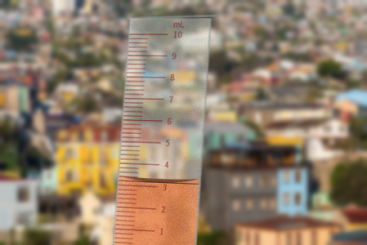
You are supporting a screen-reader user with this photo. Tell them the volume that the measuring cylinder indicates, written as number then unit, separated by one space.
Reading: 3.2 mL
